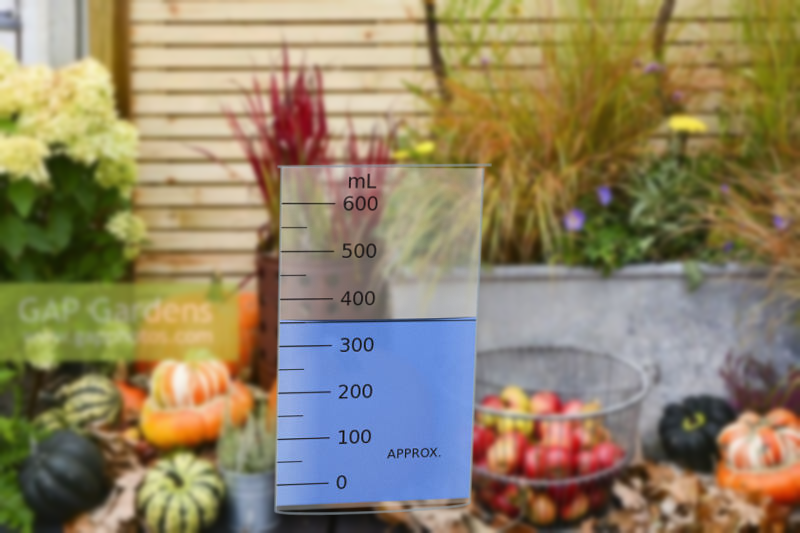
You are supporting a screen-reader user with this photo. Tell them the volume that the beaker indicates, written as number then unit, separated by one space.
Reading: 350 mL
